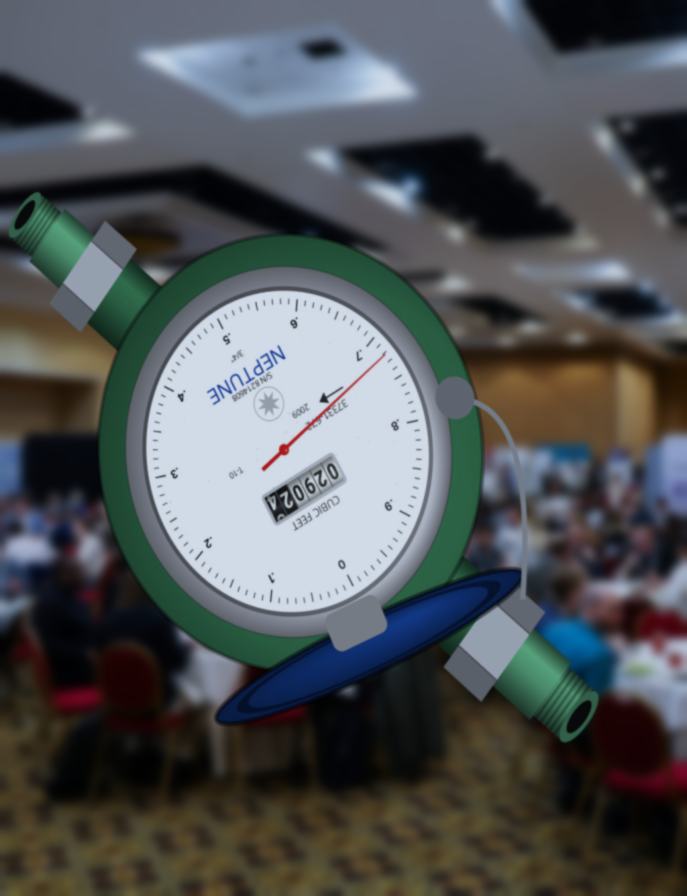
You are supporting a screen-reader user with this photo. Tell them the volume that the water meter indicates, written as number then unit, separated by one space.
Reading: 29023.72 ft³
